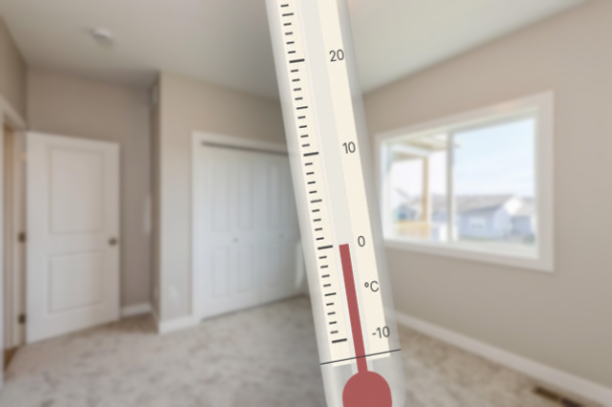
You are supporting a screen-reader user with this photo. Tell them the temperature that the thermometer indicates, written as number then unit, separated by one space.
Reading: 0 °C
